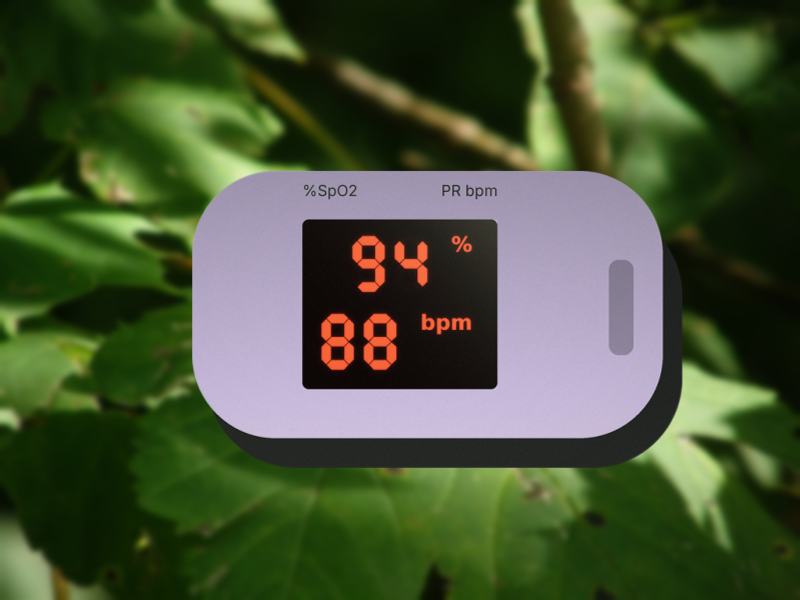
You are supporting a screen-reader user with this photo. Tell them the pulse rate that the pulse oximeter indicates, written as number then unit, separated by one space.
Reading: 88 bpm
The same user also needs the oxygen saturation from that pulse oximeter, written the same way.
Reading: 94 %
